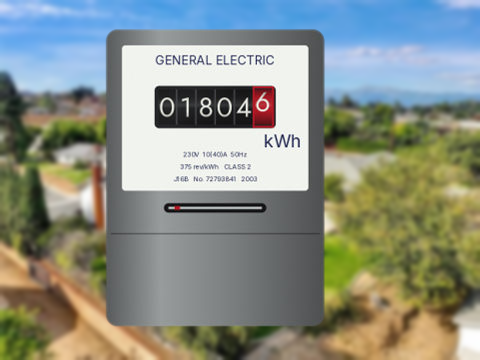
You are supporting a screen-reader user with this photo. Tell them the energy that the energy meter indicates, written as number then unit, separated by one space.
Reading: 1804.6 kWh
